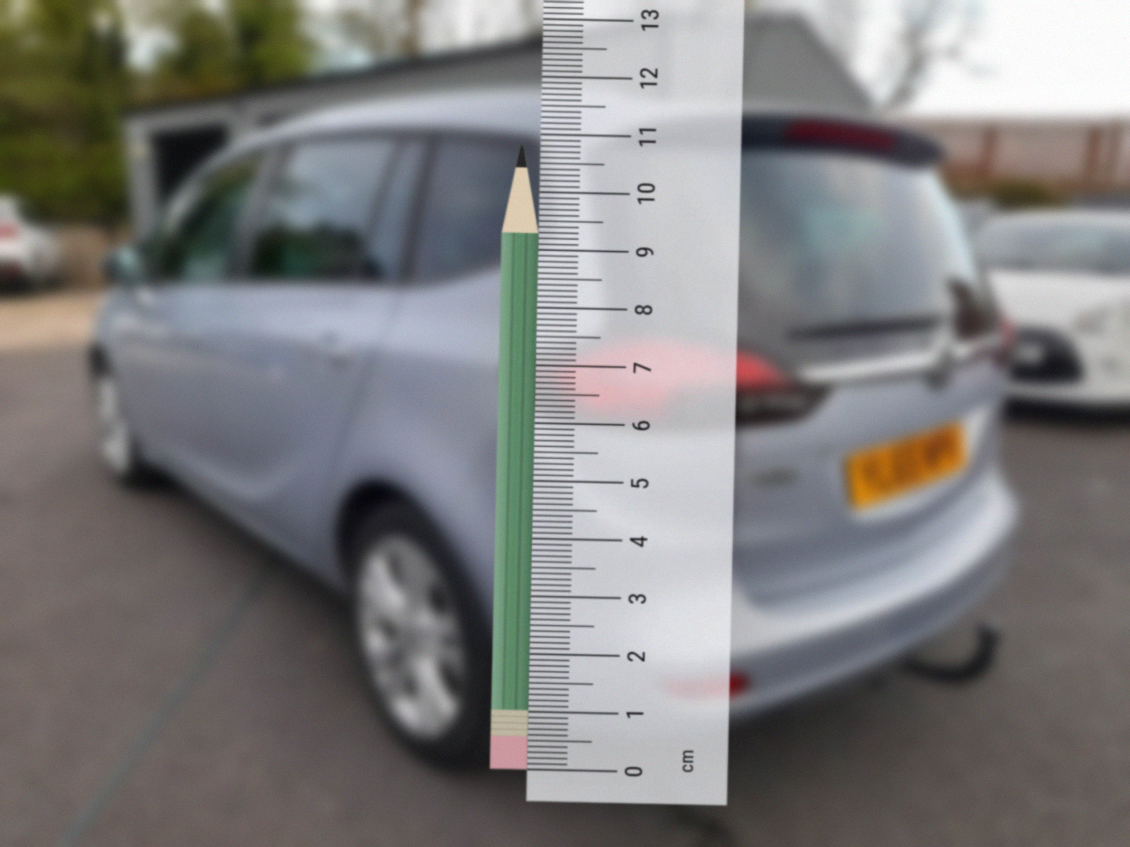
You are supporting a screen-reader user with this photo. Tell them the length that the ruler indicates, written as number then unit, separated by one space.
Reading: 10.8 cm
